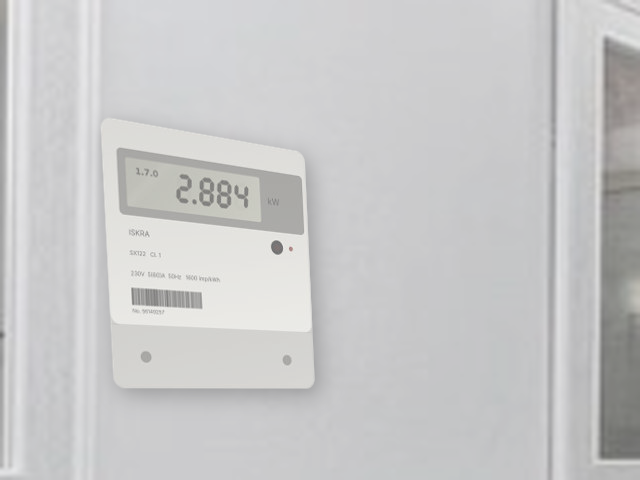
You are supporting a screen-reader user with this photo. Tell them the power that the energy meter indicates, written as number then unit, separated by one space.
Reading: 2.884 kW
